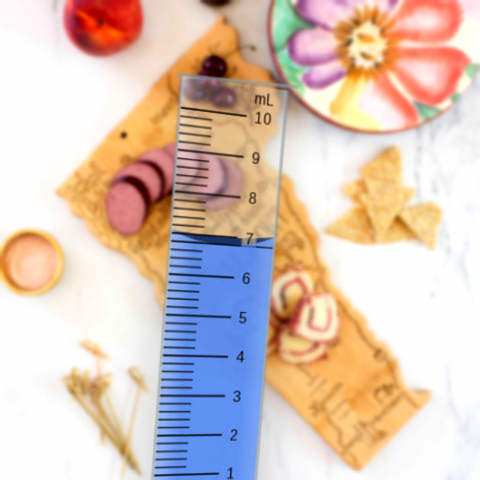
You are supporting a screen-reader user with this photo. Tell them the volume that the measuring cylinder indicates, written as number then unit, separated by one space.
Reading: 6.8 mL
